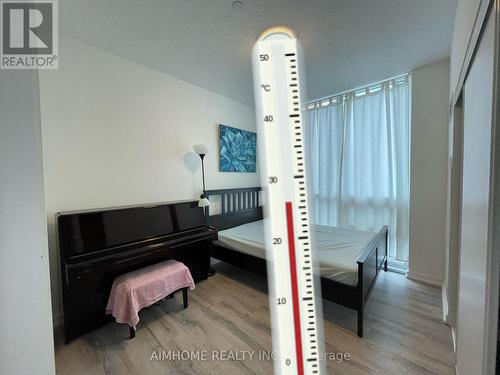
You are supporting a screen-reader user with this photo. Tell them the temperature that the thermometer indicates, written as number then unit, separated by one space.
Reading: 26 °C
